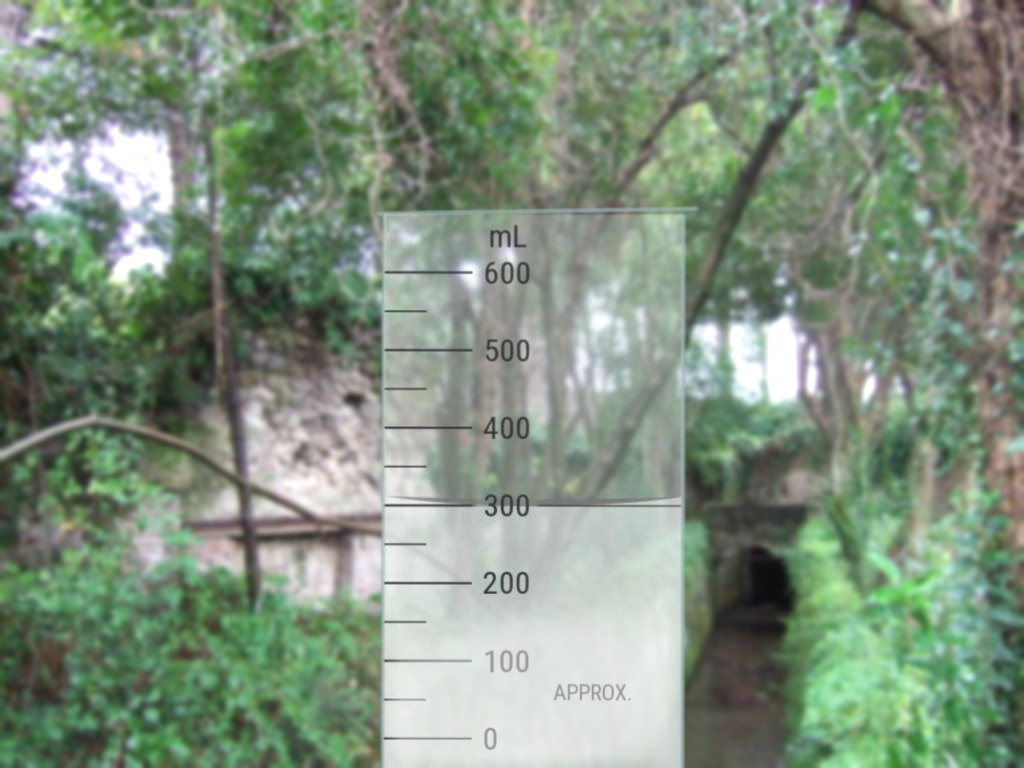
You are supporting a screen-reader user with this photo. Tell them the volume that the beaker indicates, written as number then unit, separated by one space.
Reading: 300 mL
